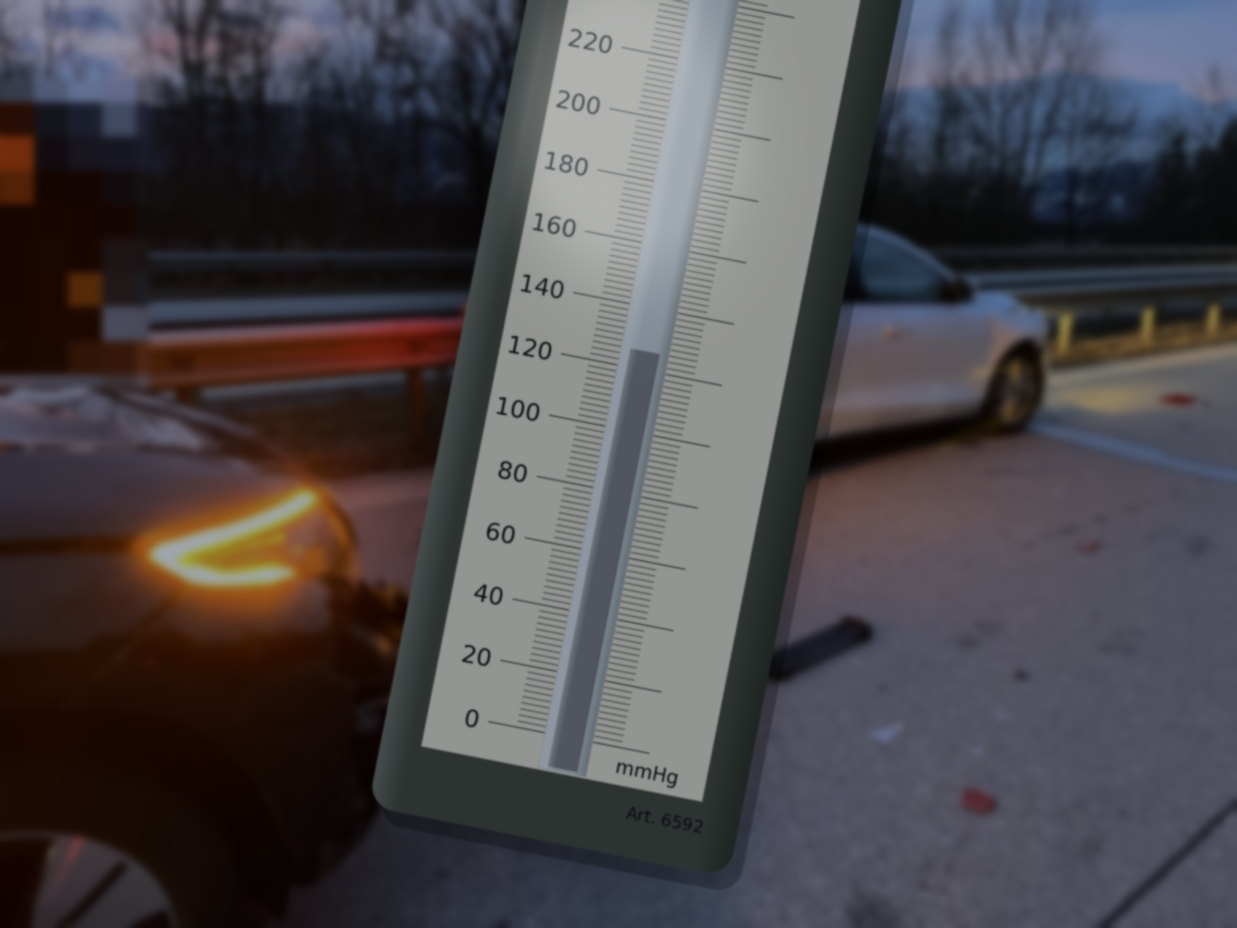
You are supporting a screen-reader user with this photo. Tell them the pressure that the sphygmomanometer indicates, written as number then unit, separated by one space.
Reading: 126 mmHg
